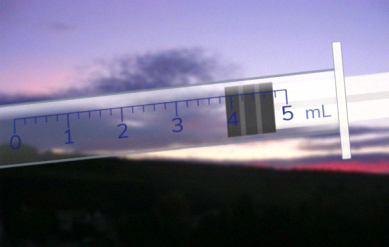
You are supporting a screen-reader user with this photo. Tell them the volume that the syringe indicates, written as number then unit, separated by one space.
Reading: 3.9 mL
